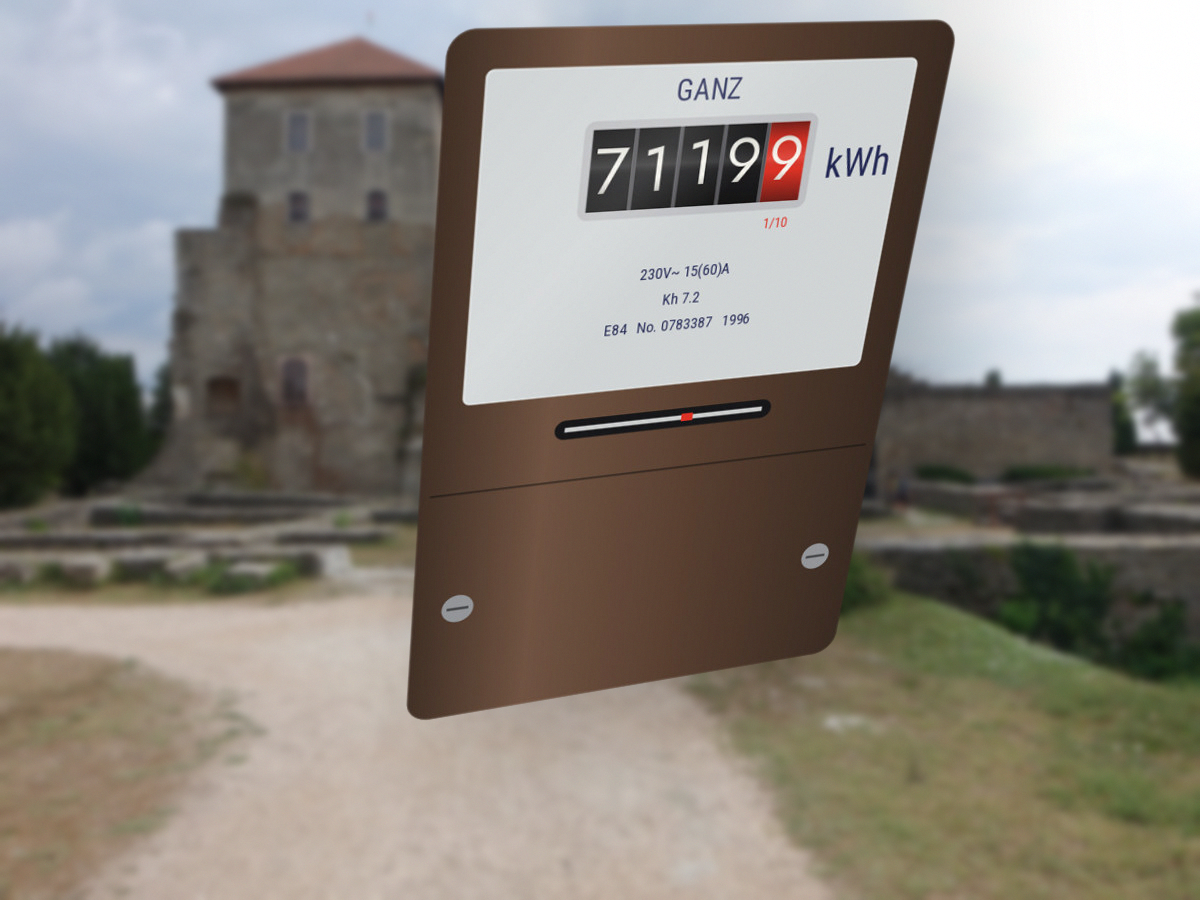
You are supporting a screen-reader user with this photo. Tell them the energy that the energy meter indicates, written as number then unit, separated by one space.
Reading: 7119.9 kWh
